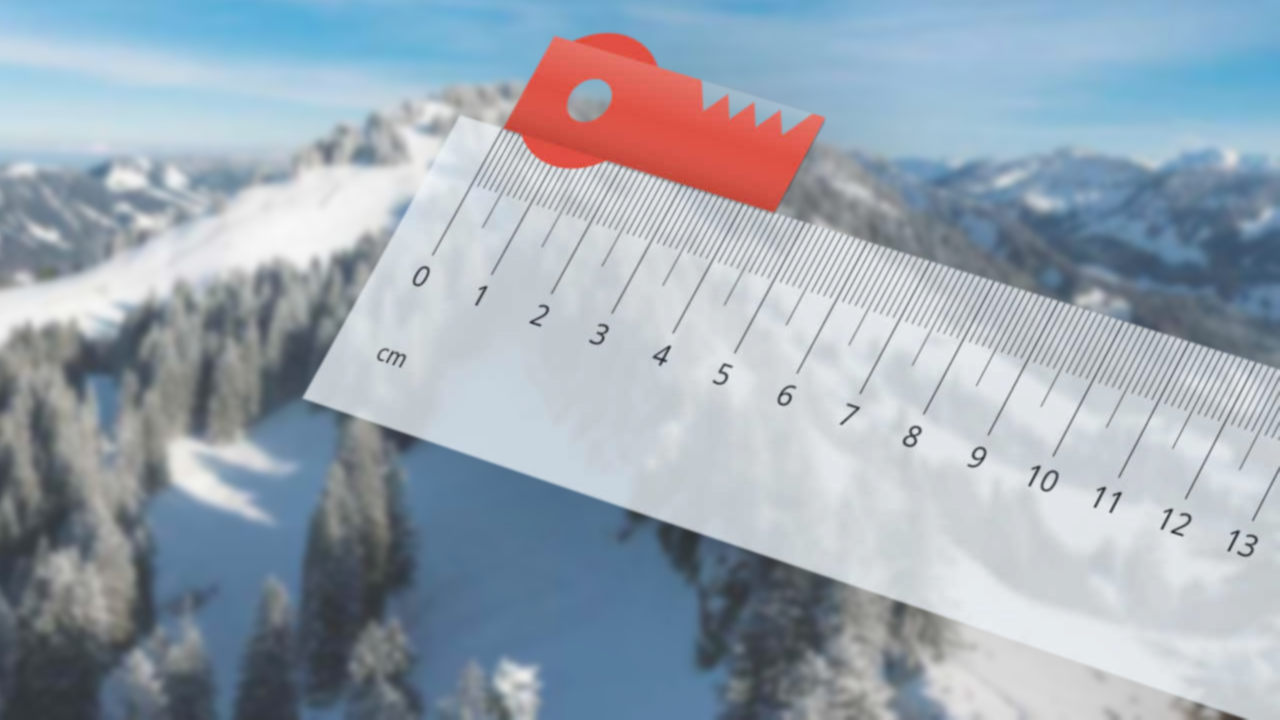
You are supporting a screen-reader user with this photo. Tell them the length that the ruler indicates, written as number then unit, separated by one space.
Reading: 4.5 cm
